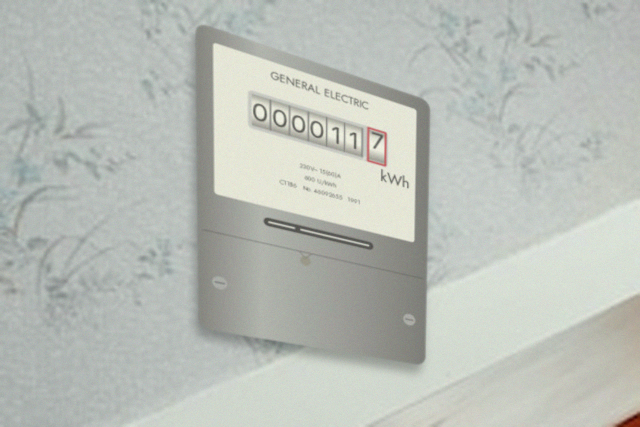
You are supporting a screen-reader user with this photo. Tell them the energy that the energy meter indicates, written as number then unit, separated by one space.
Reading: 11.7 kWh
